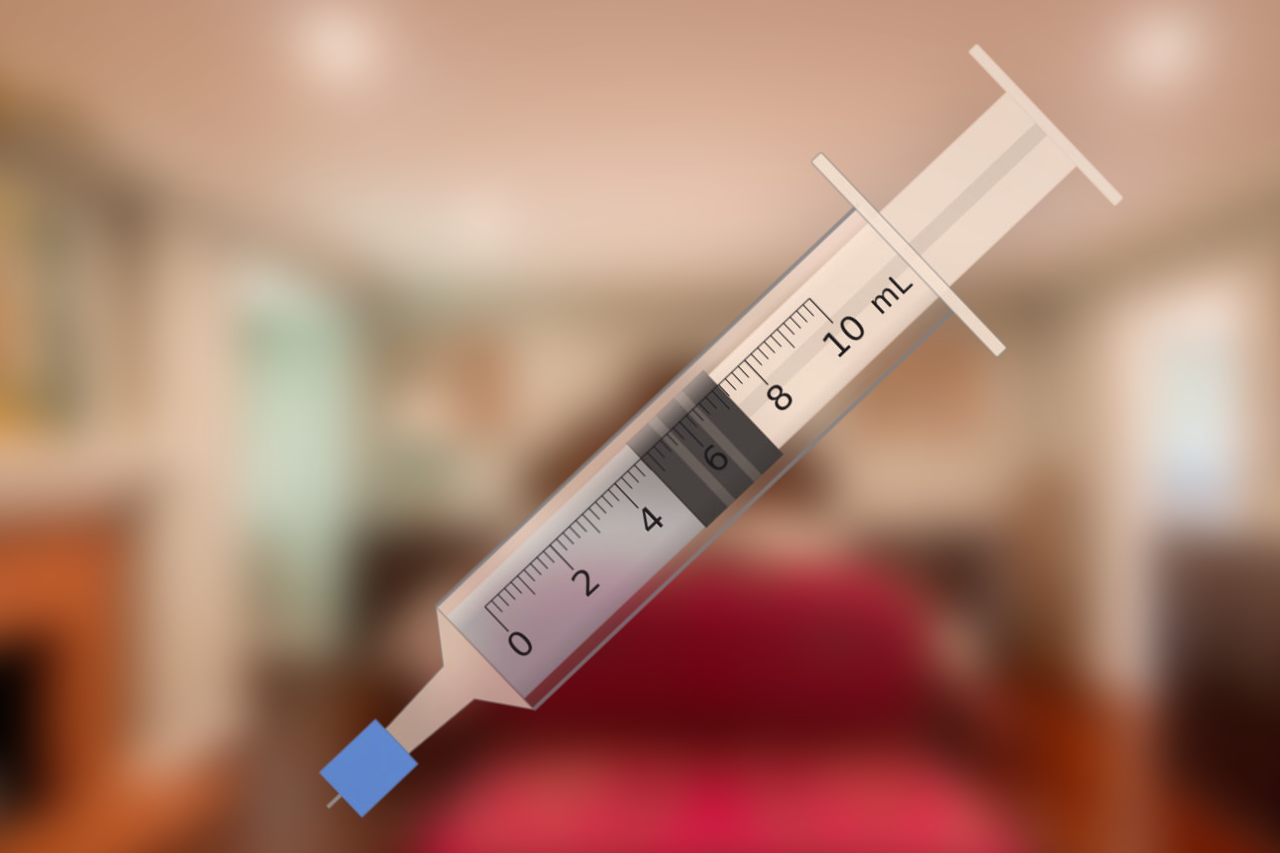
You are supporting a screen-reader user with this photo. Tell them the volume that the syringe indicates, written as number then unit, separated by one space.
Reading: 4.8 mL
